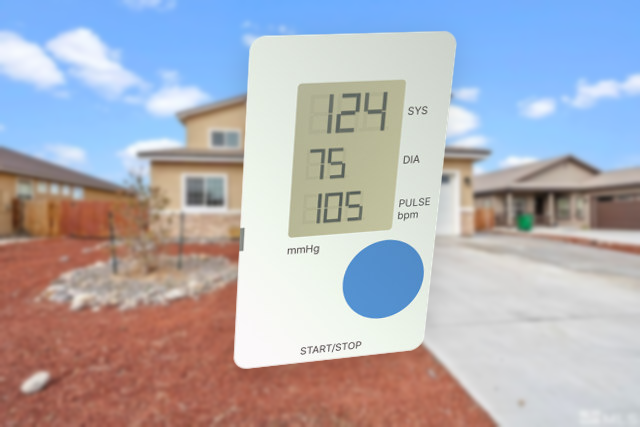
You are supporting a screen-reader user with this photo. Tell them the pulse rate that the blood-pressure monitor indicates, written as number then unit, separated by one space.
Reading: 105 bpm
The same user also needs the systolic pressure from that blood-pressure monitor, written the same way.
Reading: 124 mmHg
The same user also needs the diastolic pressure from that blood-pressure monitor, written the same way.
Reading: 75 mmHg
